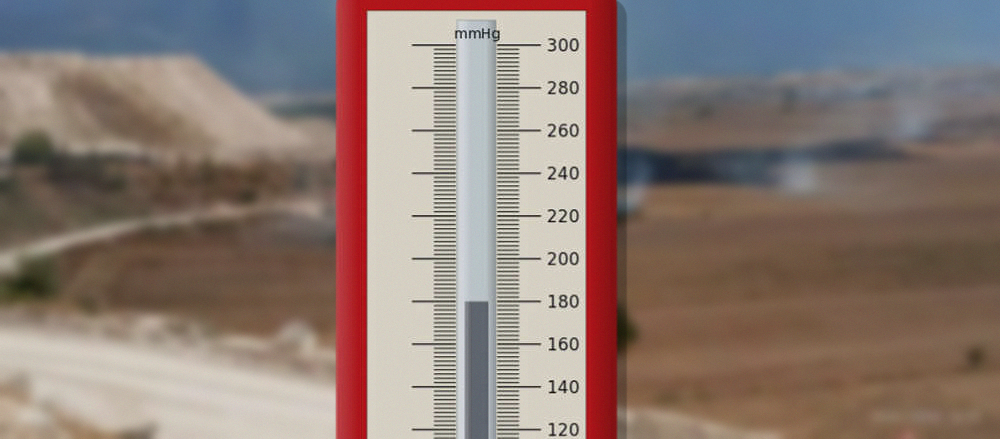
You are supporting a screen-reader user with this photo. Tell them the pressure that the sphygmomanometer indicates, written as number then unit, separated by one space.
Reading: 180 mmHg
